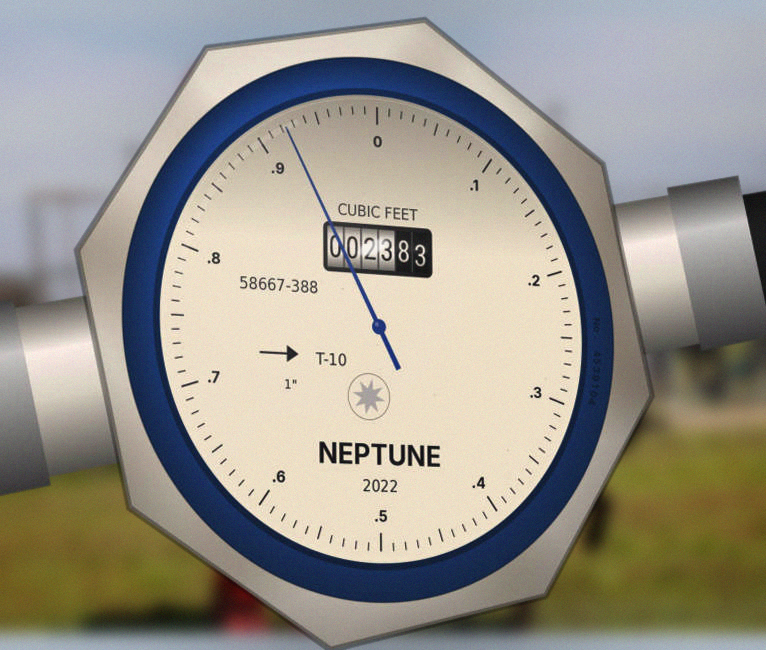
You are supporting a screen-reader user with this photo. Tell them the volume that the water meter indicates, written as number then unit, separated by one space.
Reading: 2382.92 ft³
